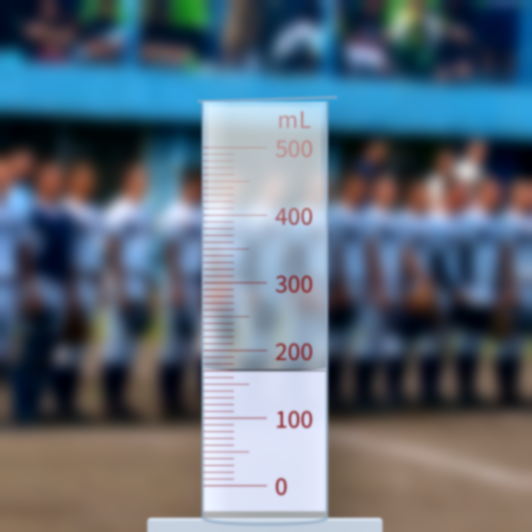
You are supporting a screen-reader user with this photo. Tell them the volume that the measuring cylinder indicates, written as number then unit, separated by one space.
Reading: 170 mL
